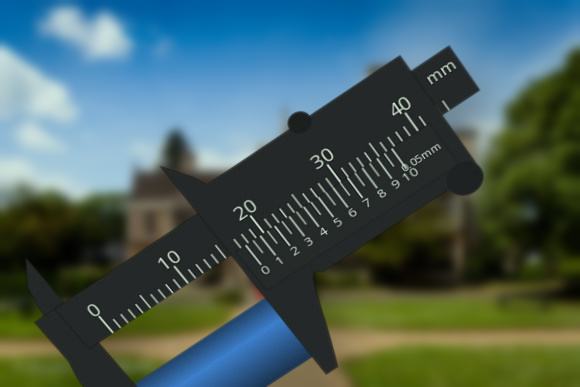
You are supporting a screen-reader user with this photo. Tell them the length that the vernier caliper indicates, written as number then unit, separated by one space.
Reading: 17.6 mm
